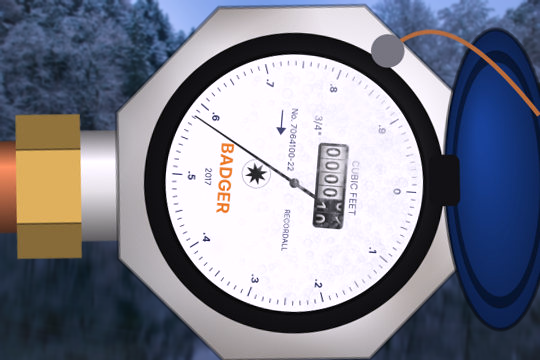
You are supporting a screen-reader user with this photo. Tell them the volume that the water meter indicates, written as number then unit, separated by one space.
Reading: 9.58 ft³
